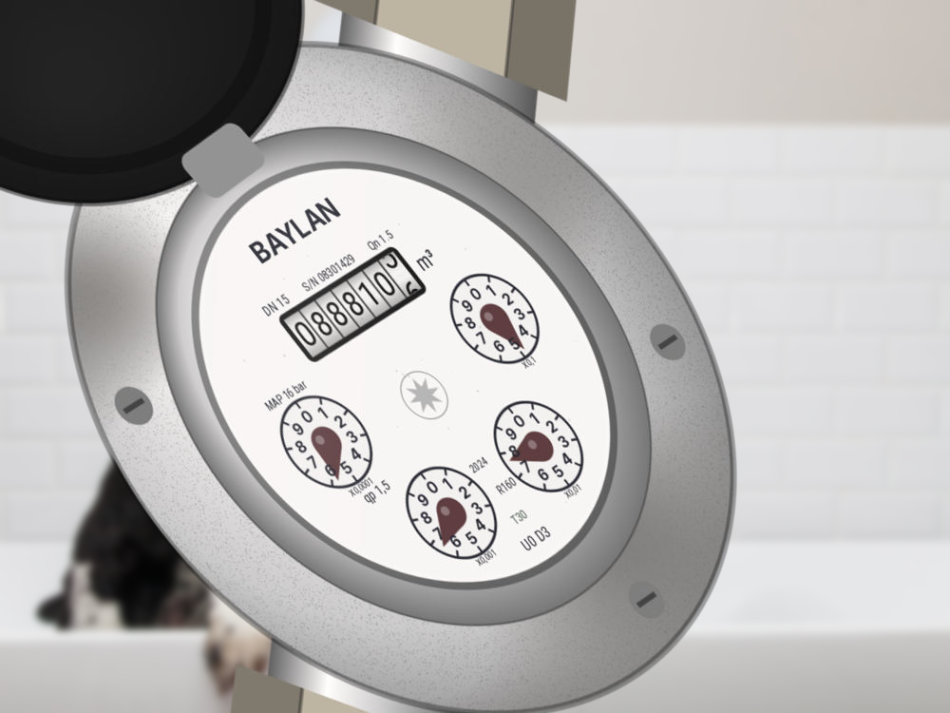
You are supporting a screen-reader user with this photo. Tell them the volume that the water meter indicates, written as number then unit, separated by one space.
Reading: 888105.4765 m³
